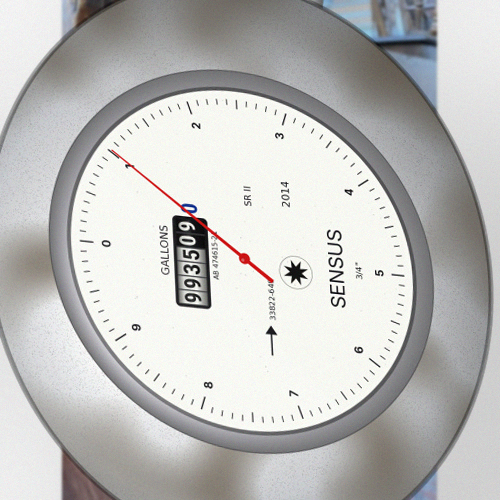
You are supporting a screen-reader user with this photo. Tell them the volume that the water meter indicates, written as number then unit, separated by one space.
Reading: 9935091.0 gal
